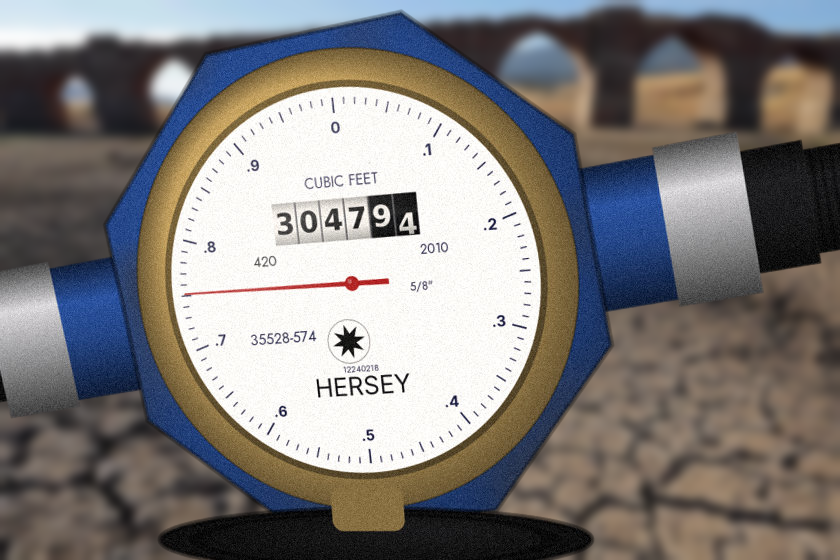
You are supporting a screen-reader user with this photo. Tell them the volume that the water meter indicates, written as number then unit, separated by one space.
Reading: 304793.75 ft³
